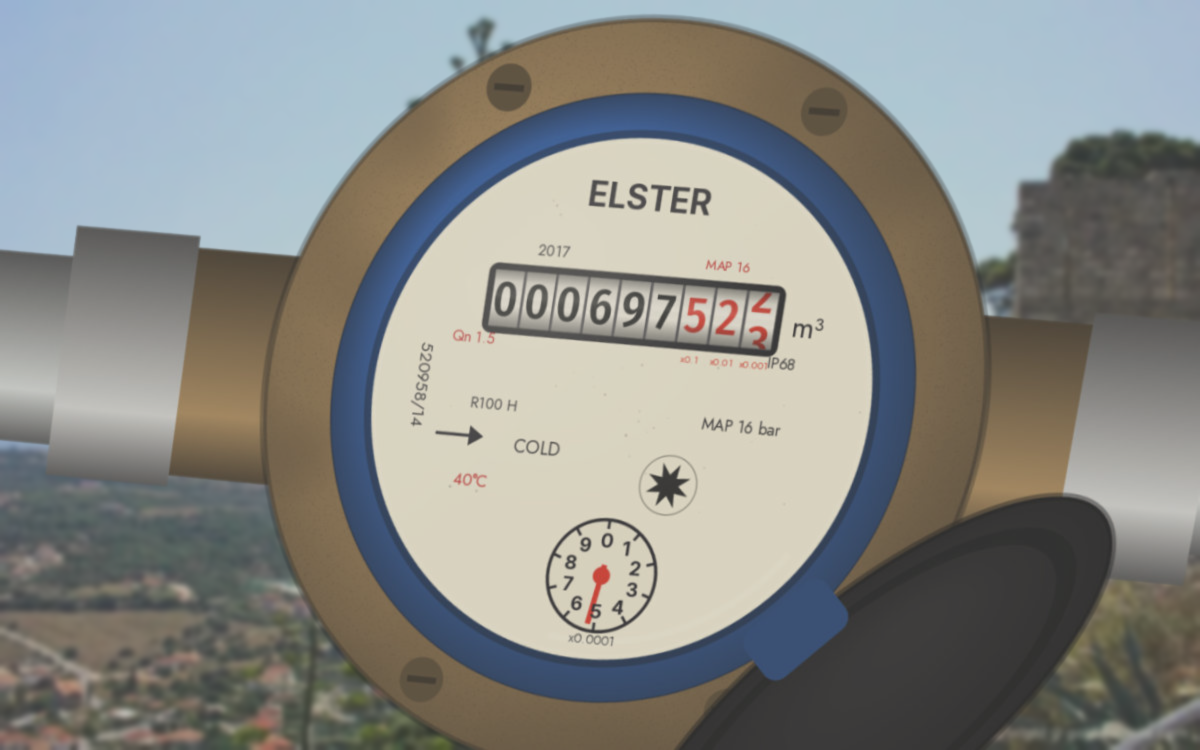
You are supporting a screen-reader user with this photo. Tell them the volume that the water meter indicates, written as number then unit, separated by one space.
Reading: 697.5225 m³
